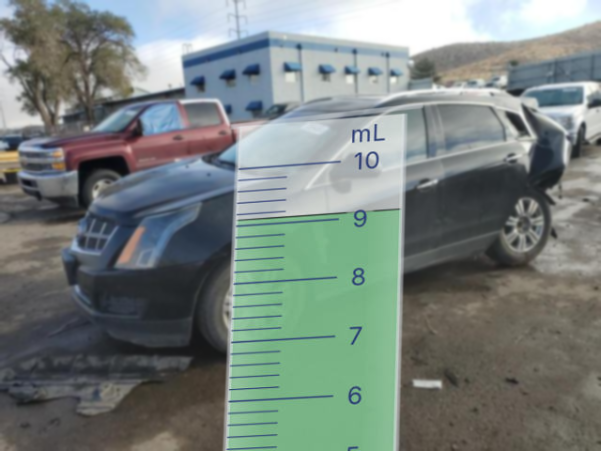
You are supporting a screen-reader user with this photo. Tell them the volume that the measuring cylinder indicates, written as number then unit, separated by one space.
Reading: 9.1 mL
